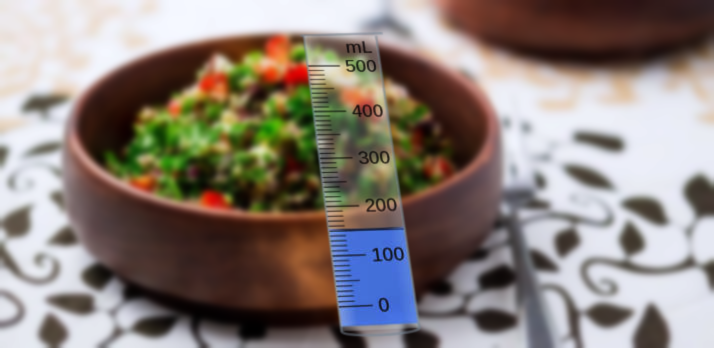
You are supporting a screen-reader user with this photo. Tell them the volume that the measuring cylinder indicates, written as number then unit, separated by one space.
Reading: 150 mL
